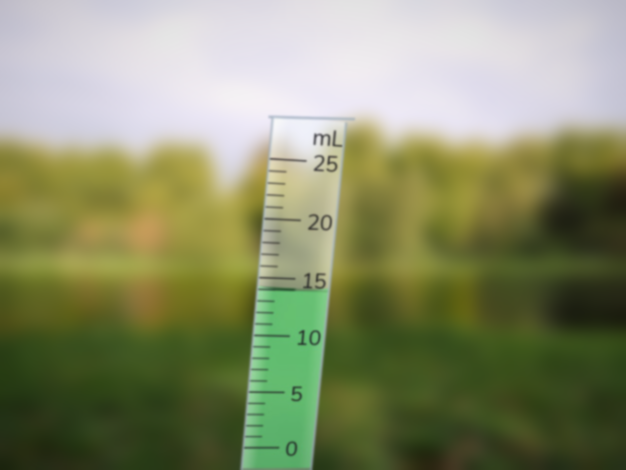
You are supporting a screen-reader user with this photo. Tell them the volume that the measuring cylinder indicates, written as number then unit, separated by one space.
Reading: 14 mL
